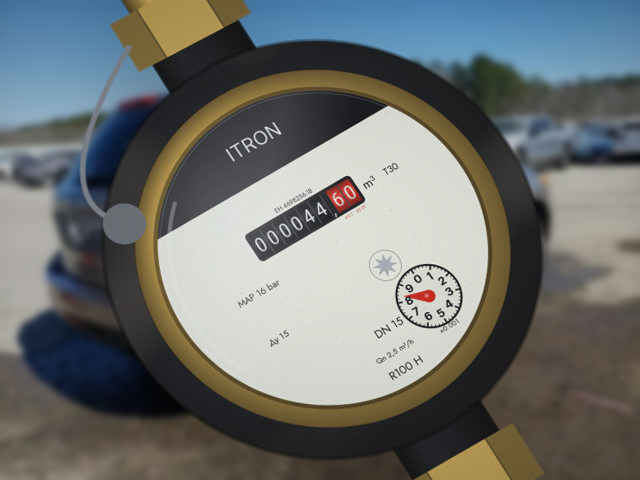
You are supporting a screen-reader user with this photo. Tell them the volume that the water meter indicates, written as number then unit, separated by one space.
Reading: 44.608 m³
